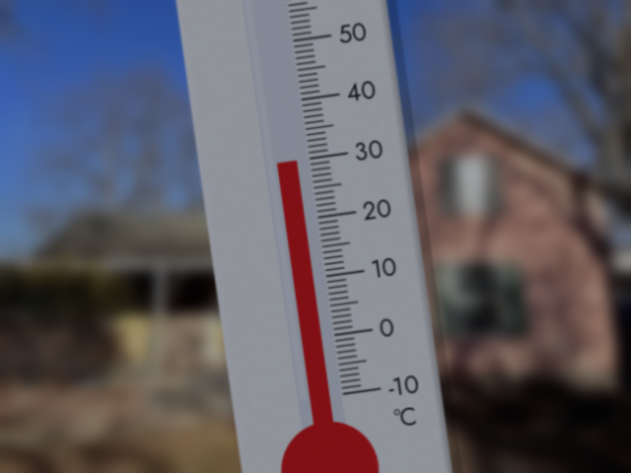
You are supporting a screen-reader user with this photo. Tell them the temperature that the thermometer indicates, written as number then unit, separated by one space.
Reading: 30 °C
